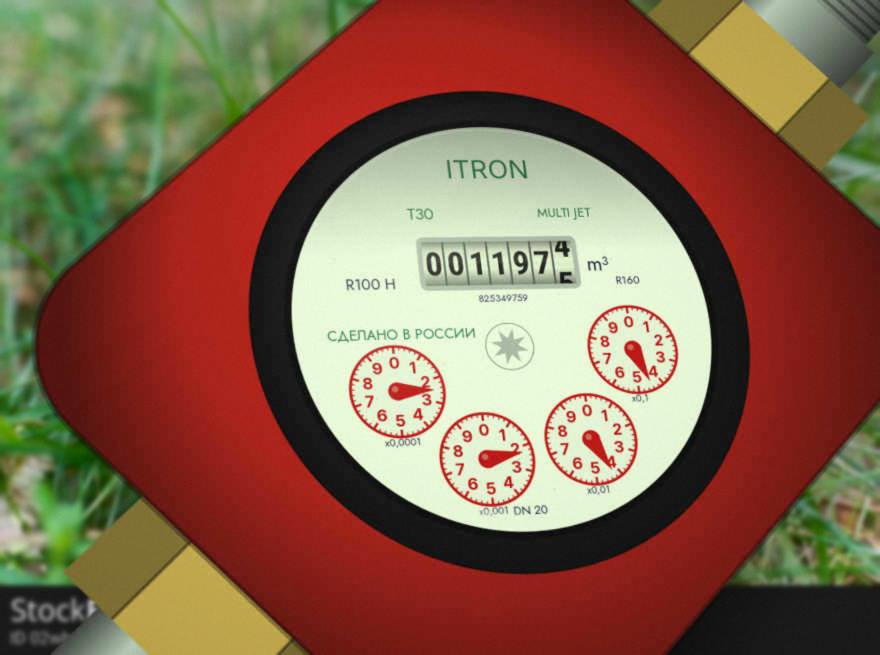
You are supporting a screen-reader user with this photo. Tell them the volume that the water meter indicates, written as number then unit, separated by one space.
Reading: 11974.4422 m³
